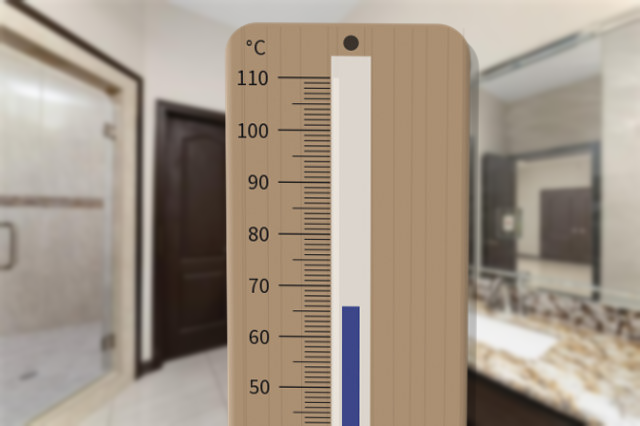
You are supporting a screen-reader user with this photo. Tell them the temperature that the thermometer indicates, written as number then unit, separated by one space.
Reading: 66 °C
